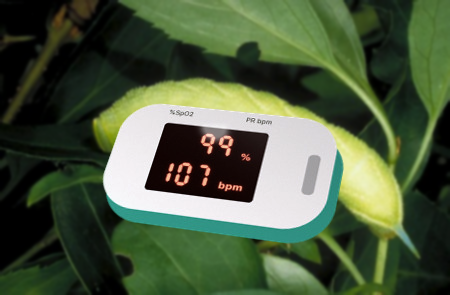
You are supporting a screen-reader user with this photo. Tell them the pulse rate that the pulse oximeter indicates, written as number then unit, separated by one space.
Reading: 107 bpm
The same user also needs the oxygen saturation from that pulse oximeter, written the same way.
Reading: 99 %
